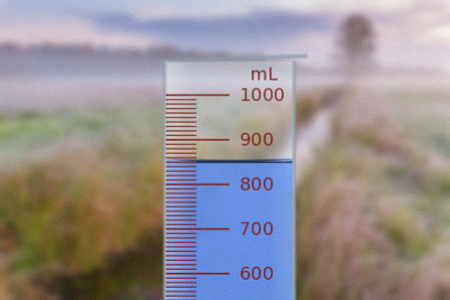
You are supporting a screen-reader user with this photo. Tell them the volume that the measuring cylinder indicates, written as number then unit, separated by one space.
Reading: 850 mL
